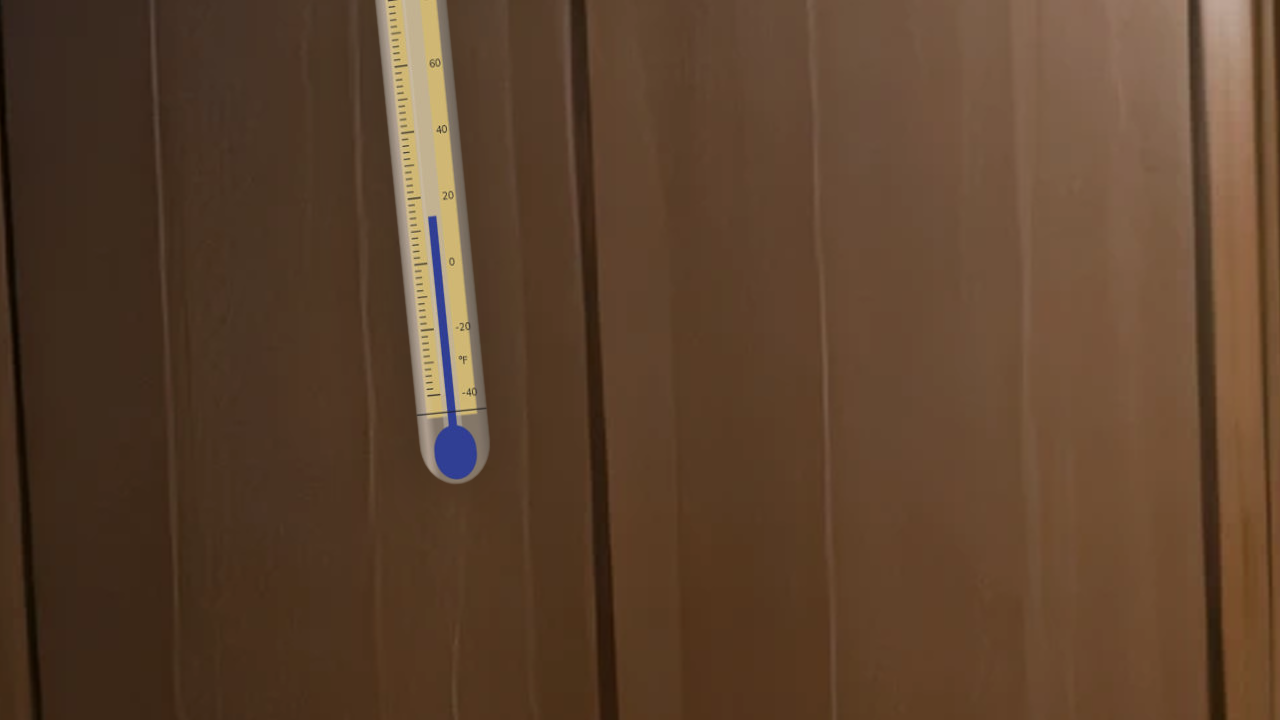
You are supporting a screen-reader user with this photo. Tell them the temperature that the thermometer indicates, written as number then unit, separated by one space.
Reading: 14 °F
